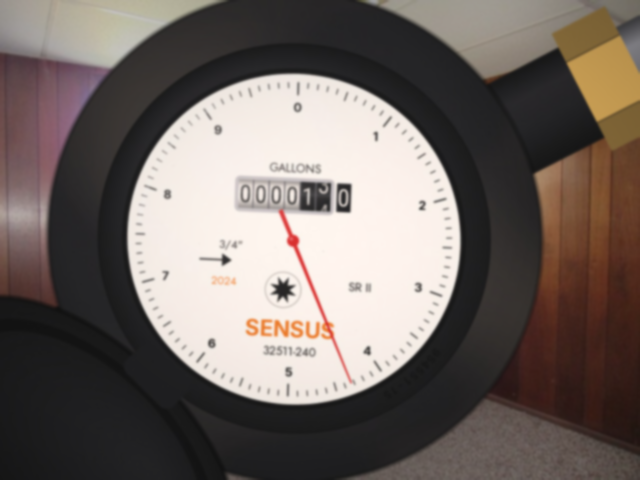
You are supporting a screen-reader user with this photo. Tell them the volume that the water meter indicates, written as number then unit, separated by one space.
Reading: 134.3 gal
